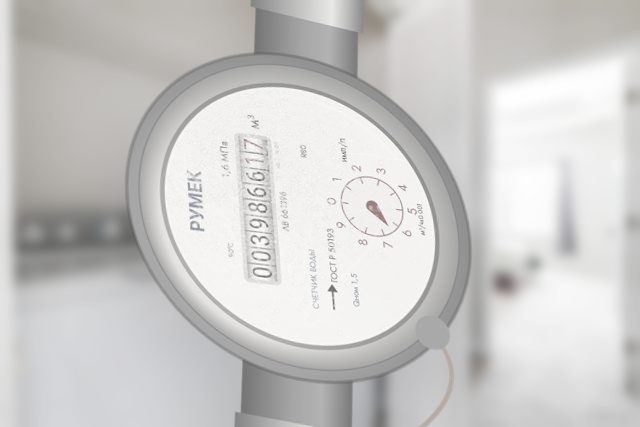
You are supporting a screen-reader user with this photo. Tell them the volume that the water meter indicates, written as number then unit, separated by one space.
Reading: 39866.176 m³
